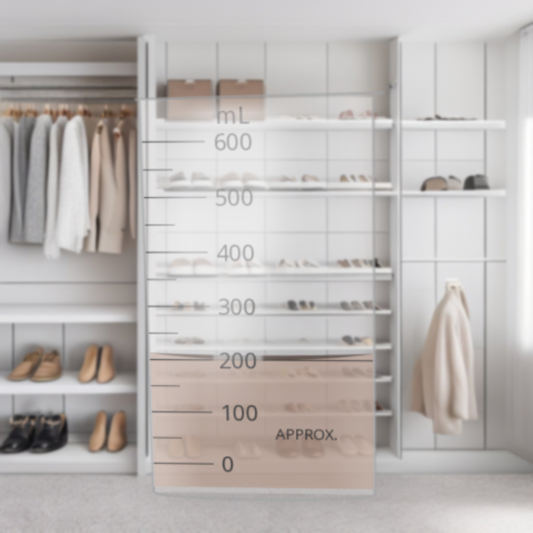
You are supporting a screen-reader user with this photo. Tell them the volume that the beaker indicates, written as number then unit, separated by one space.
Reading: 200 mL
